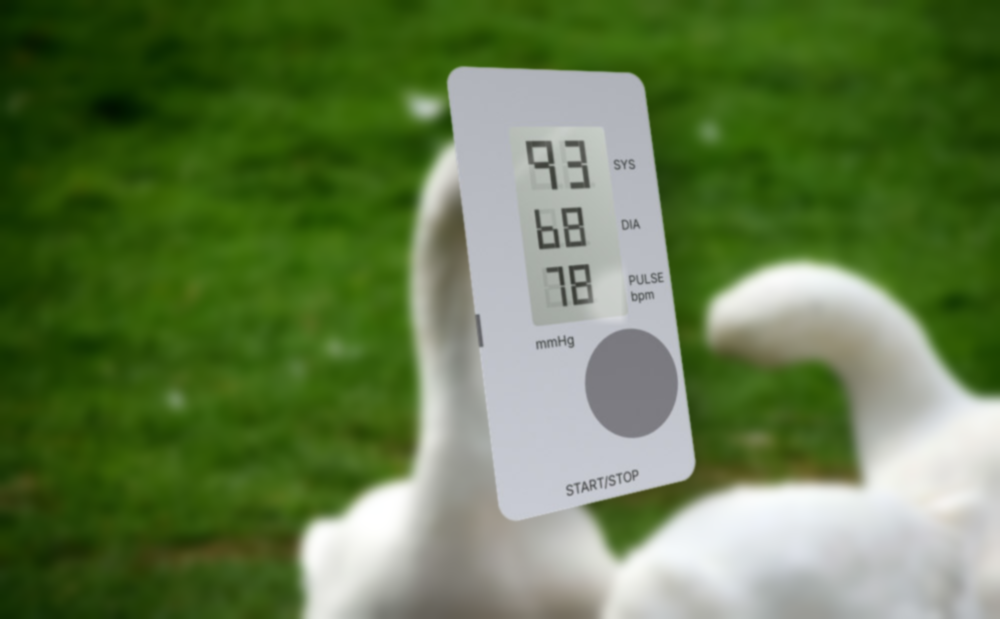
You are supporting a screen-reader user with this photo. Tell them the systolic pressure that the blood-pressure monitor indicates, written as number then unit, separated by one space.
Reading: 93 mmHg
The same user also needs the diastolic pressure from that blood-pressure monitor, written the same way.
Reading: 68 mmHg
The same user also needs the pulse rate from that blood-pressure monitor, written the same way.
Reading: 78 bpm
